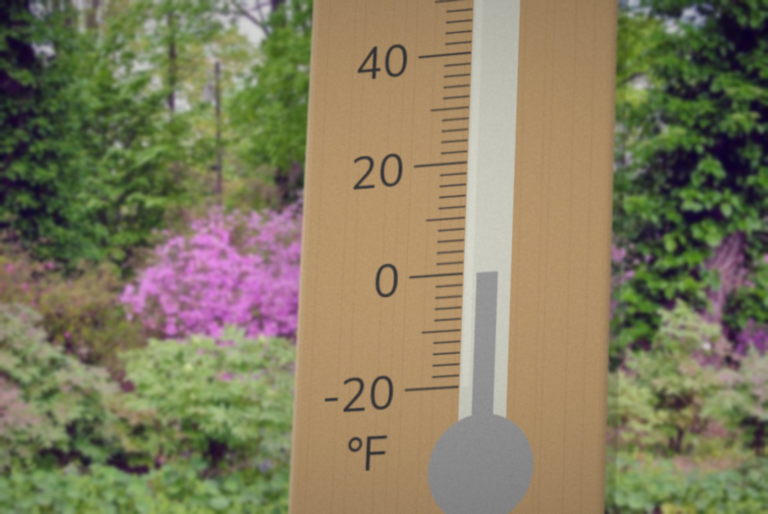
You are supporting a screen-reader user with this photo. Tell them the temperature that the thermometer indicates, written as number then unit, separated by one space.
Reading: 0 °F
